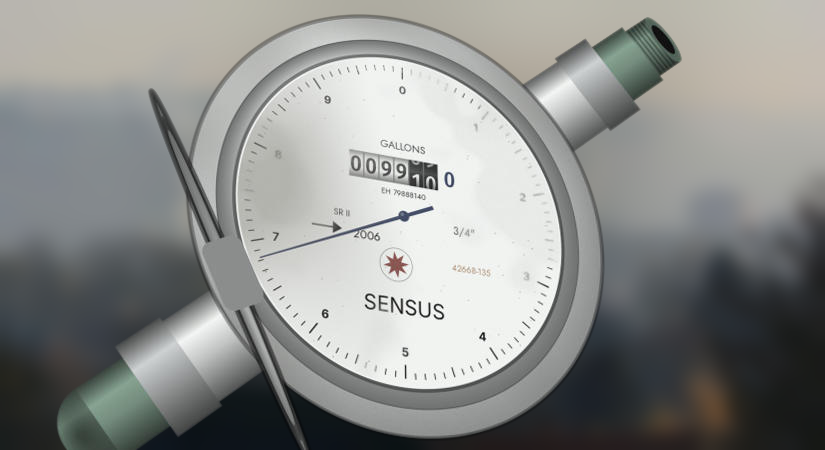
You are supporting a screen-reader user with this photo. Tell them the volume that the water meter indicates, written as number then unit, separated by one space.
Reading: 99096.8 gal
